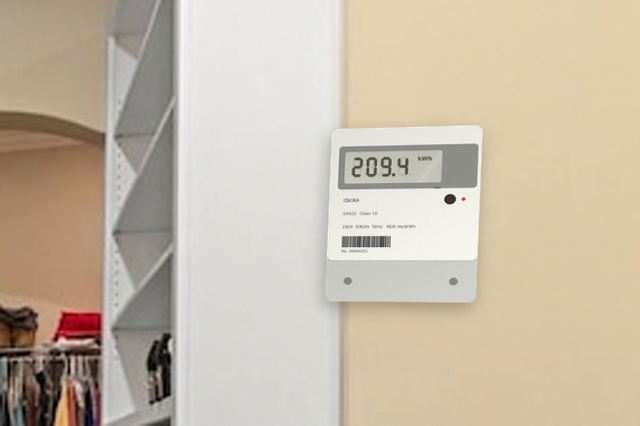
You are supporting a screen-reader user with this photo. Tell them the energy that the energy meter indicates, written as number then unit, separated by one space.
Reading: 209.4 kWh
